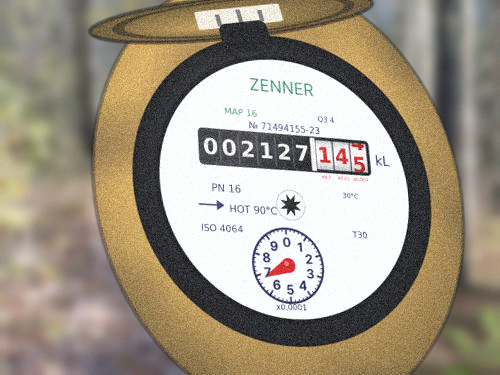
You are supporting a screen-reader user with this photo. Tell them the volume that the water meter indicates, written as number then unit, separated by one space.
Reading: 2127.1446 kL
